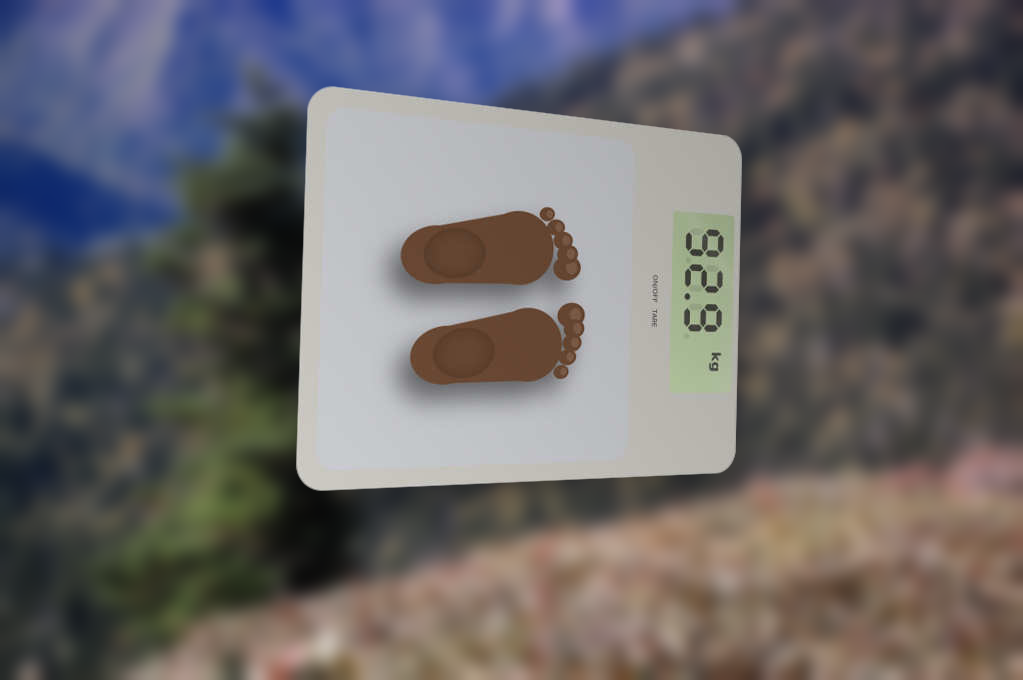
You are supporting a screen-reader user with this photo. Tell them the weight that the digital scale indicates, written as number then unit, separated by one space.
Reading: 92.9 kg
